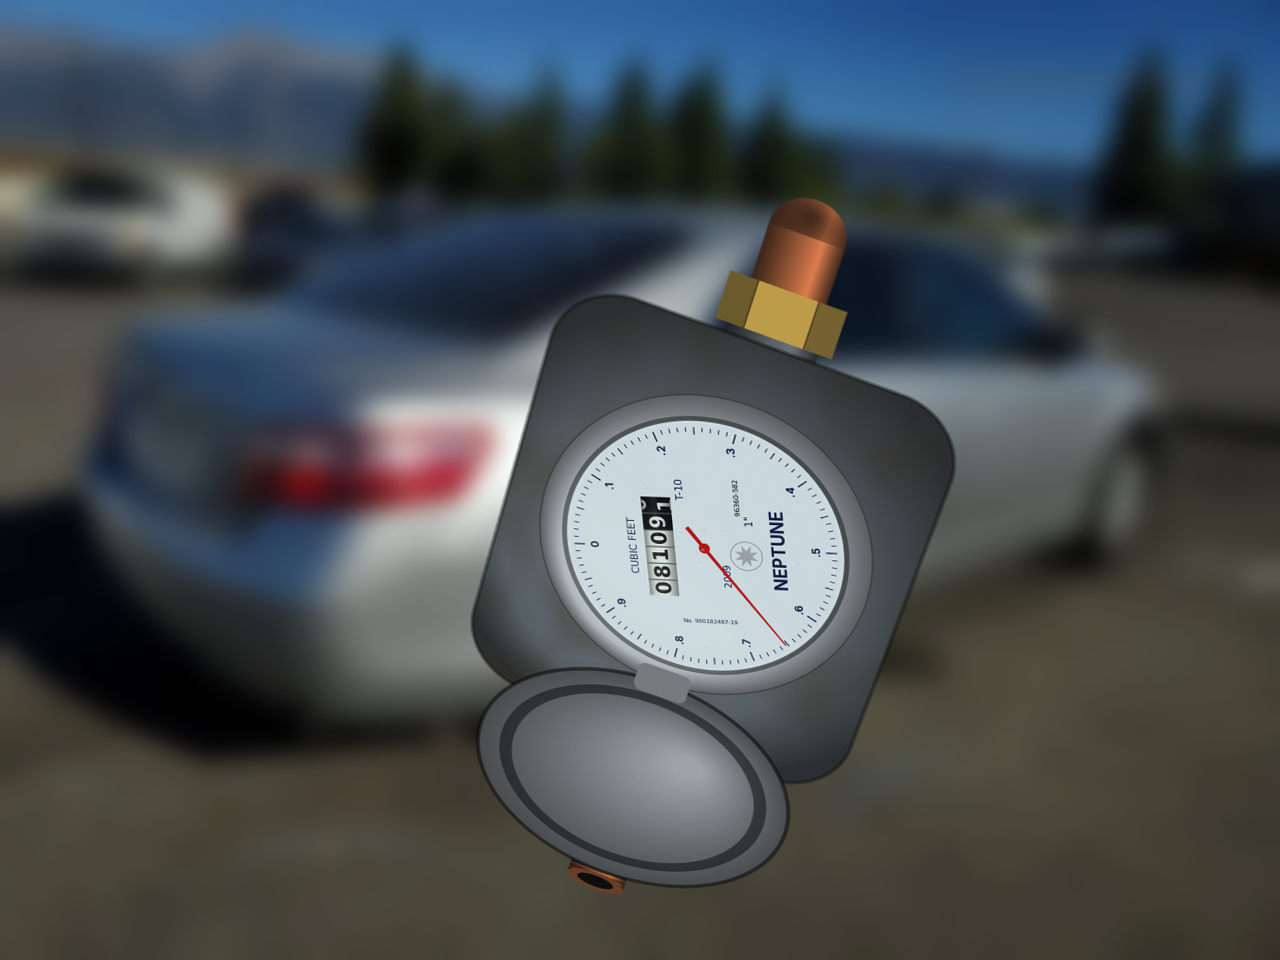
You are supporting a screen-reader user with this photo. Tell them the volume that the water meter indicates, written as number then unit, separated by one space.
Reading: 81090.65 ft³
